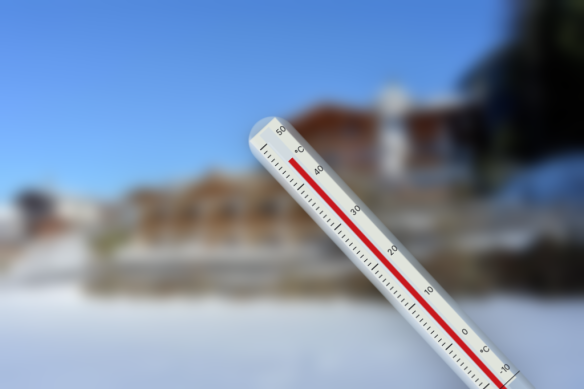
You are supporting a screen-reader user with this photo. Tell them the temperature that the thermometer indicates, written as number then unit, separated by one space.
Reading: 45 °C
